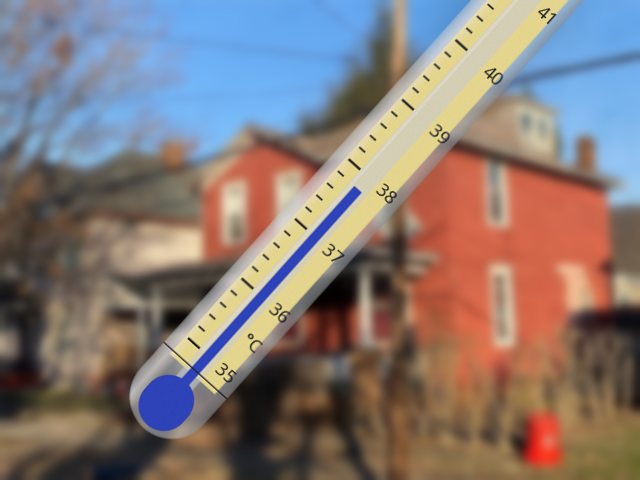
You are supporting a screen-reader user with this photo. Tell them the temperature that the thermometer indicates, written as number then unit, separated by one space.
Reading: 37.8 °C
